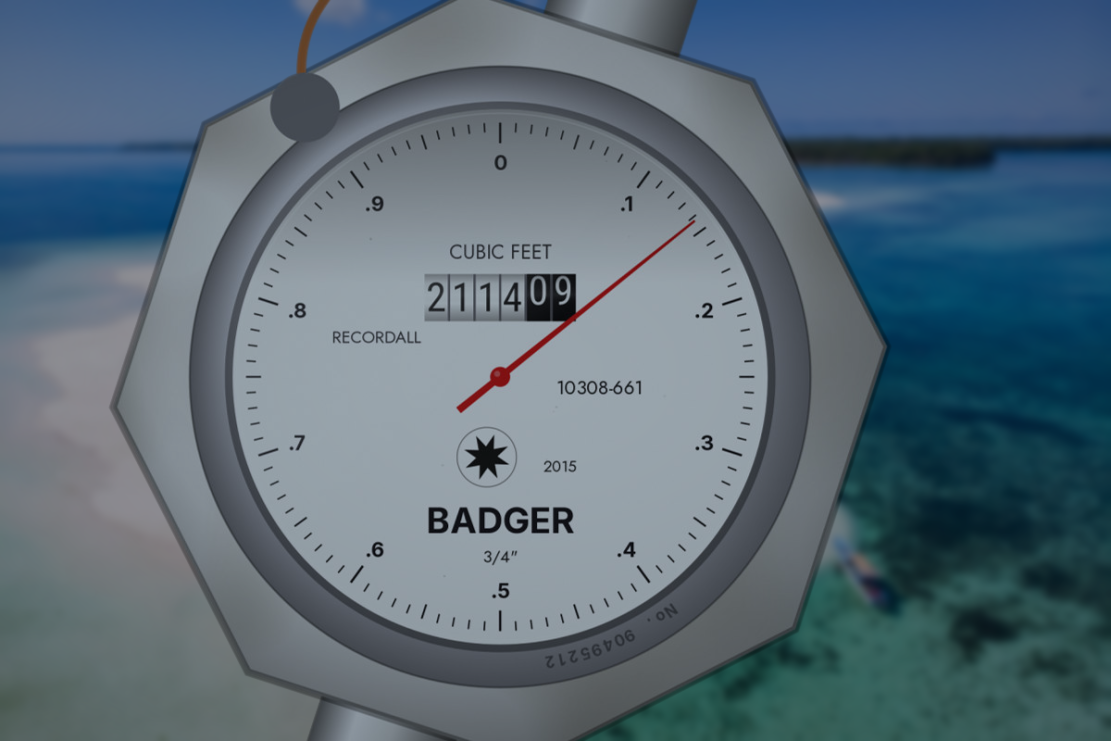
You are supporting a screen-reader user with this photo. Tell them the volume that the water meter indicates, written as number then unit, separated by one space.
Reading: 211409.14 ft³
